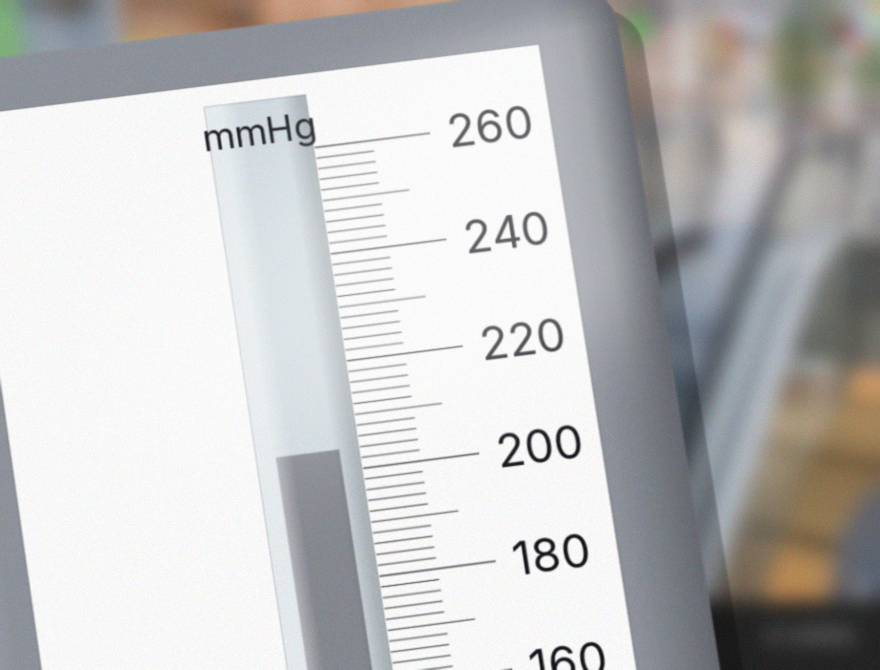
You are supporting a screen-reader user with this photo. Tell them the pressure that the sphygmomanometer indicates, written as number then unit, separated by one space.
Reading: 204 mmHg
